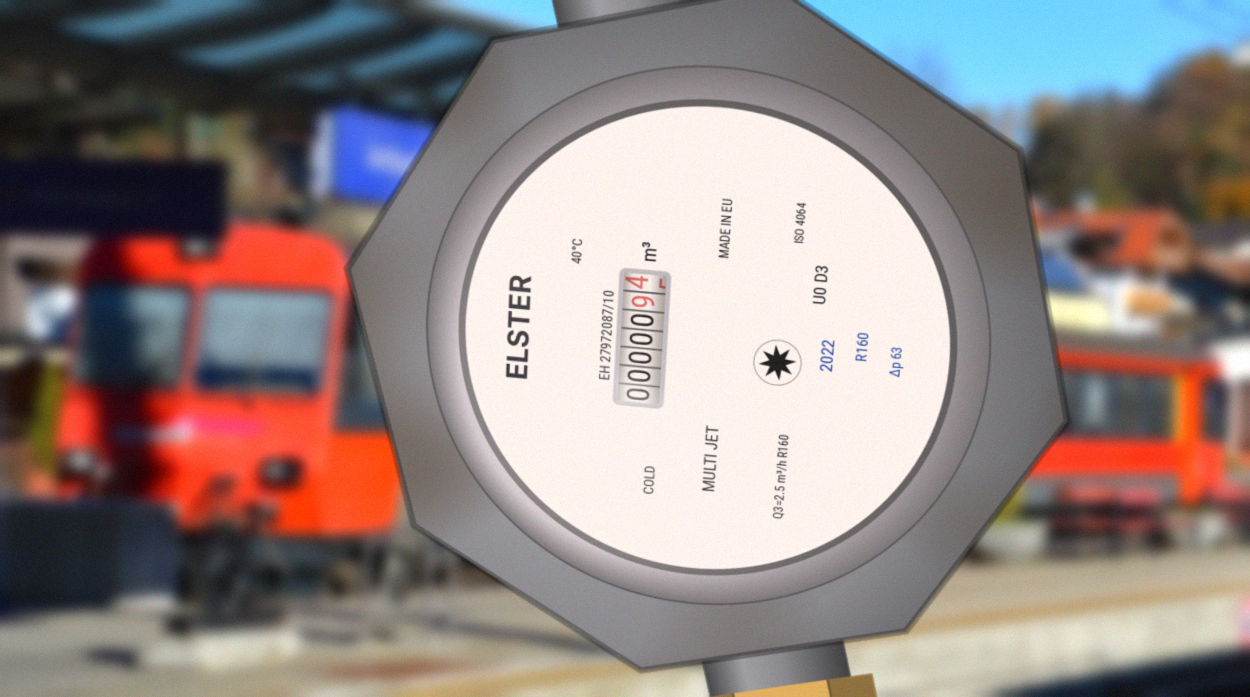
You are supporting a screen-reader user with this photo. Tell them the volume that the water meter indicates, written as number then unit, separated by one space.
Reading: 0.94 m³
